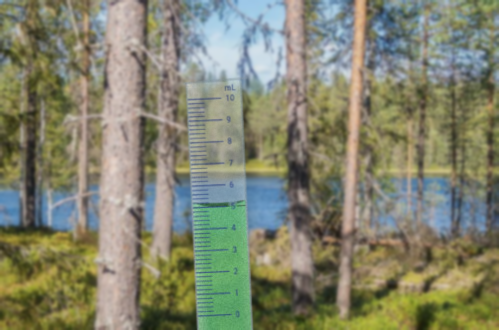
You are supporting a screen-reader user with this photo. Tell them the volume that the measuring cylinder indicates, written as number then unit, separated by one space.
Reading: 5 mL
